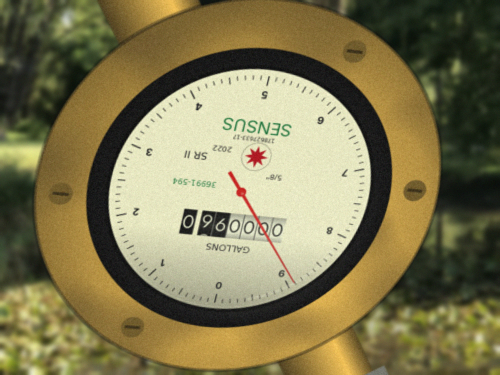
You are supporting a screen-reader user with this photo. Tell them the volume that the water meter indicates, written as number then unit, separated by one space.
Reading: 958.9 gal
